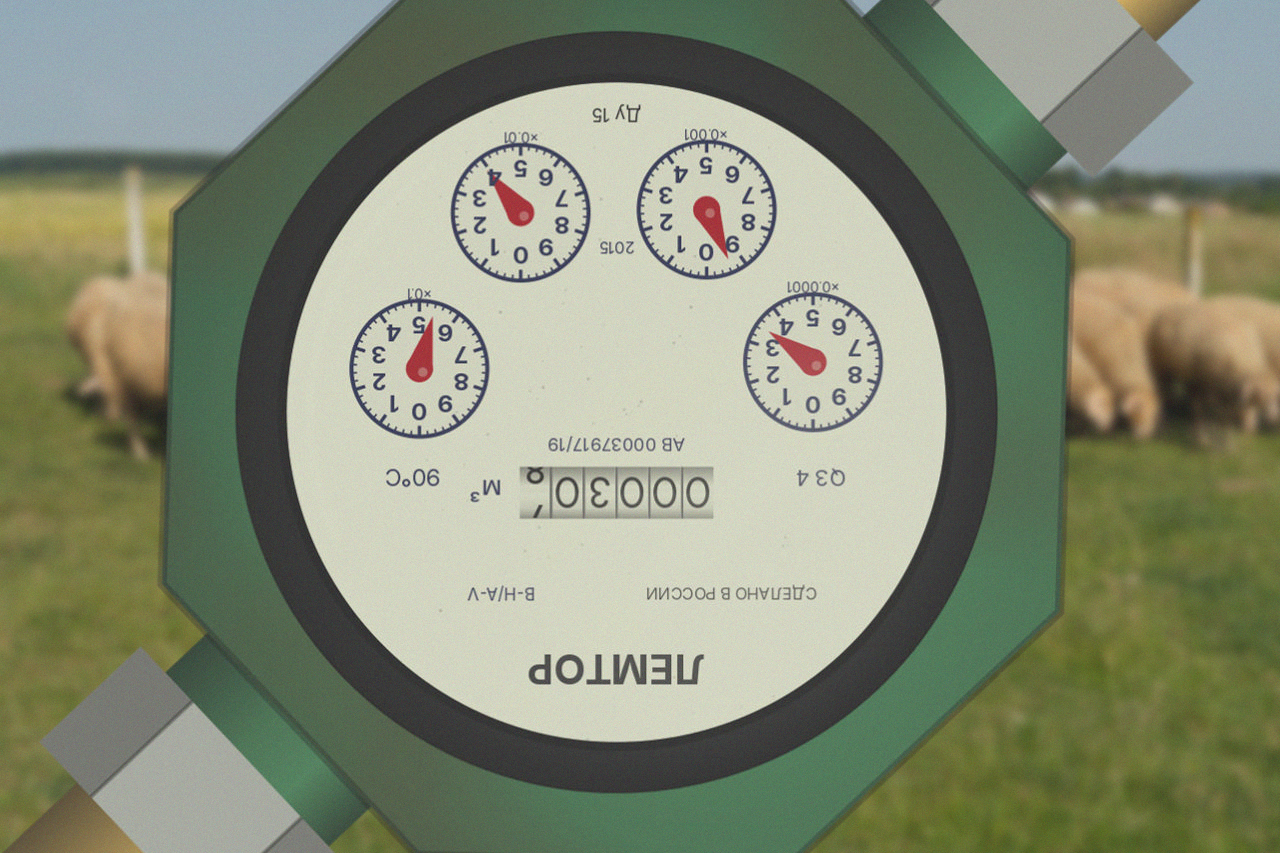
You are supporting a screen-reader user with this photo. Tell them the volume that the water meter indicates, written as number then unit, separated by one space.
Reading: 307.5393 m³
